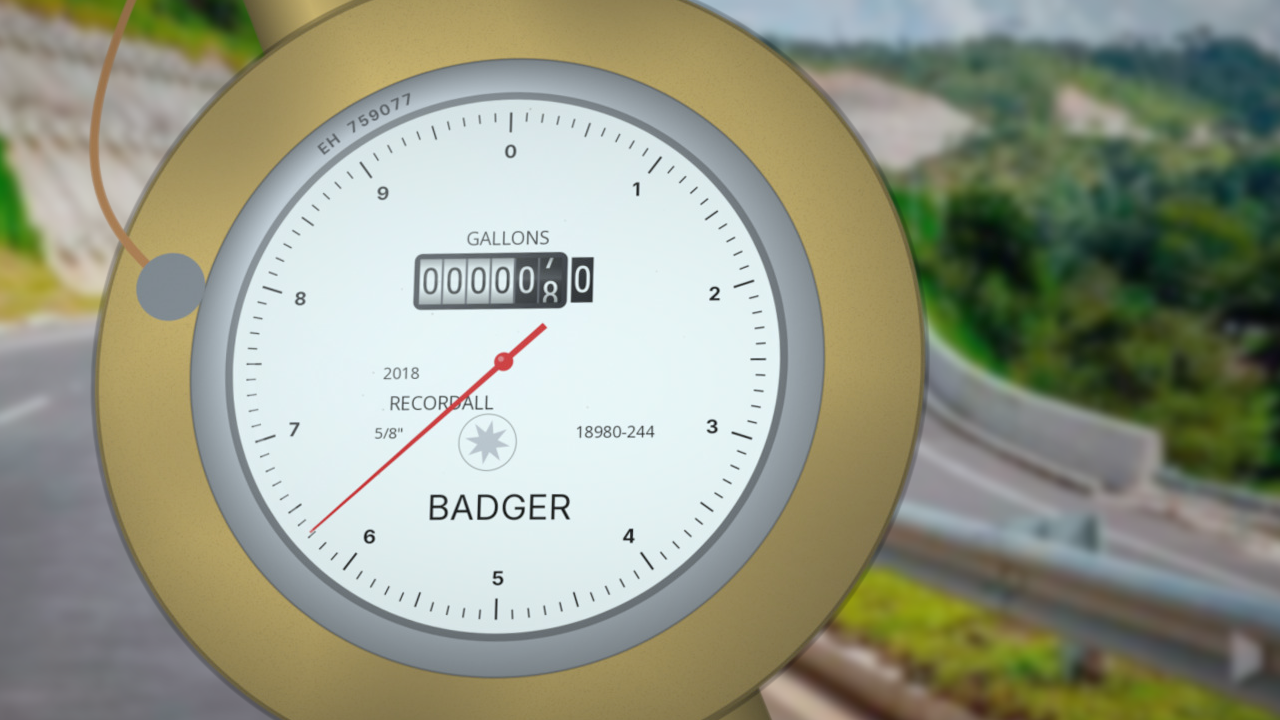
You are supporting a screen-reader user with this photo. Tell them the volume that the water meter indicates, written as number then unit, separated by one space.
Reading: 76.3 gal
